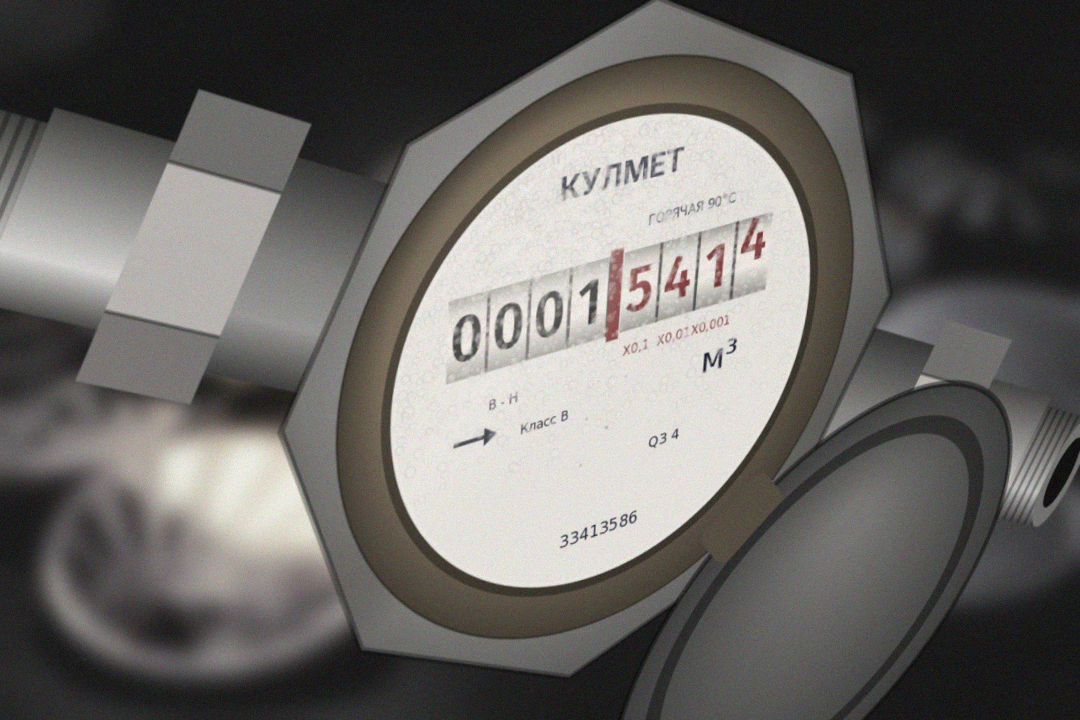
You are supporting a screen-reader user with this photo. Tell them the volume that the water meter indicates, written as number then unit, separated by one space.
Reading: 1.5414 m³
